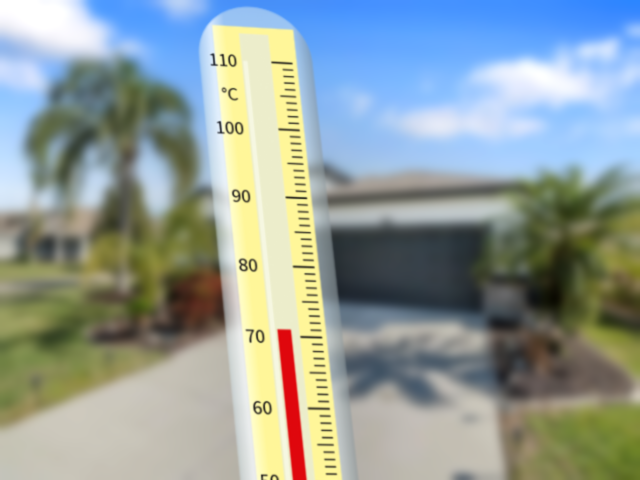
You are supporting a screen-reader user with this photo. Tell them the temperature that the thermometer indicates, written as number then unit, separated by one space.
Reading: 71 °C
